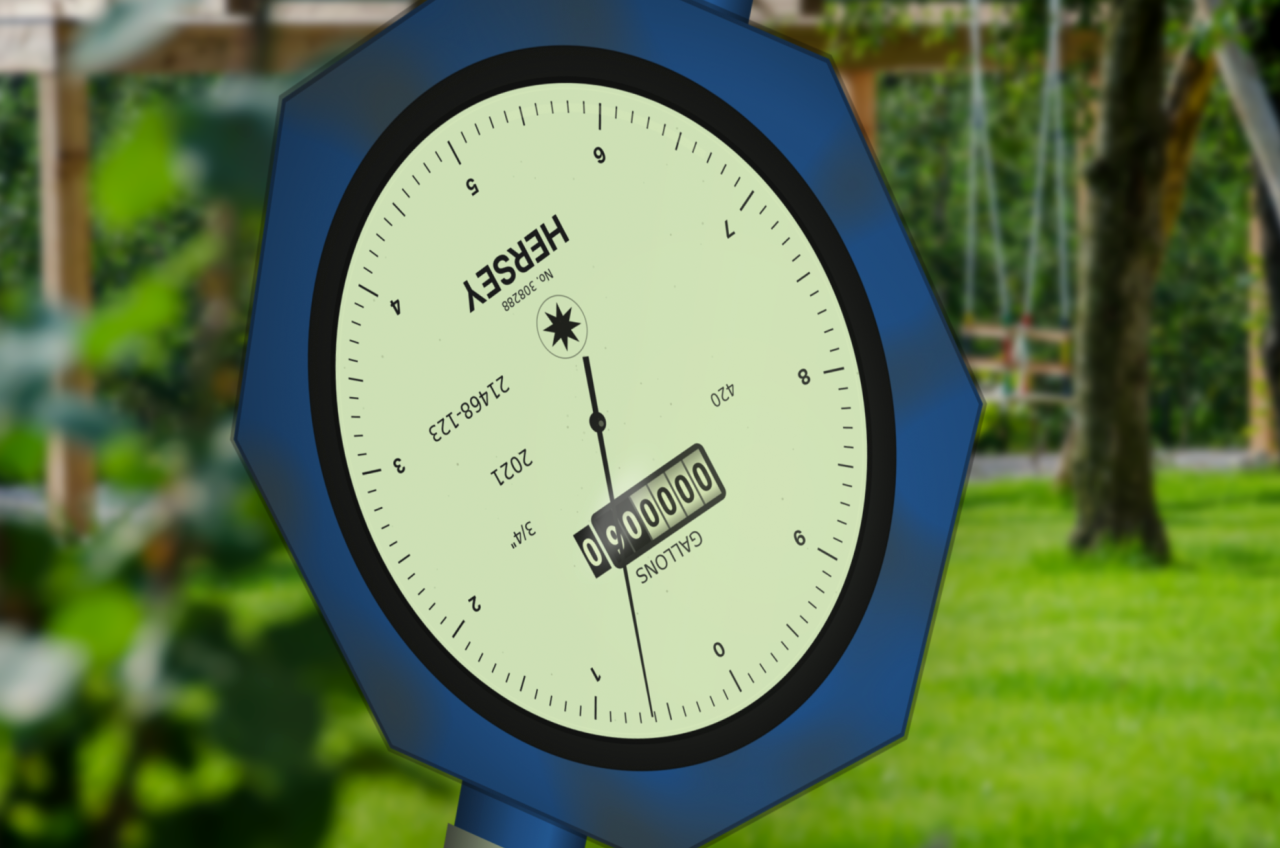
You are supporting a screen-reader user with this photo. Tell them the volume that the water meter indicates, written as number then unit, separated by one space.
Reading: 60.6 gal
